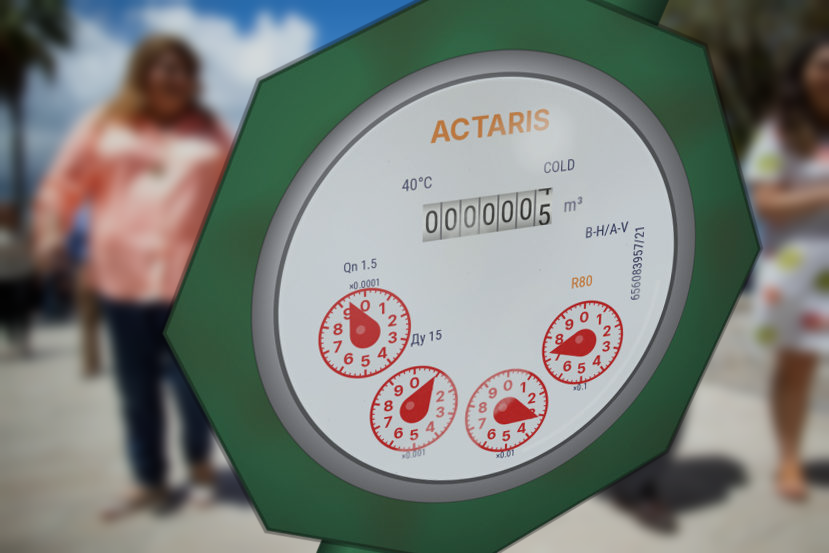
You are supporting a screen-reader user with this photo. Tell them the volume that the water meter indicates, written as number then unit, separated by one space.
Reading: 4.7309 m³
